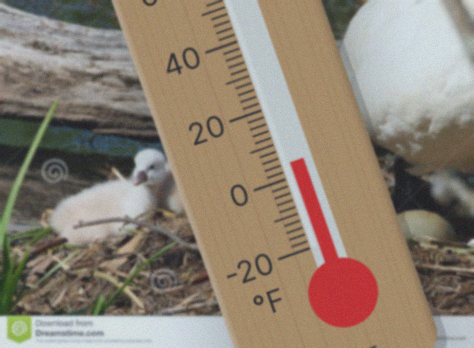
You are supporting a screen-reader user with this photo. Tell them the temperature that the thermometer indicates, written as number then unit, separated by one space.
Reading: 4 °F
